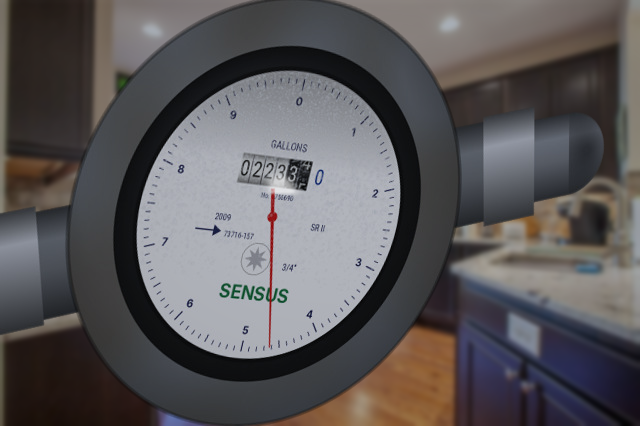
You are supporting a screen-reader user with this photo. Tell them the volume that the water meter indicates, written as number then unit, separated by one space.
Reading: 223344.6 gal
